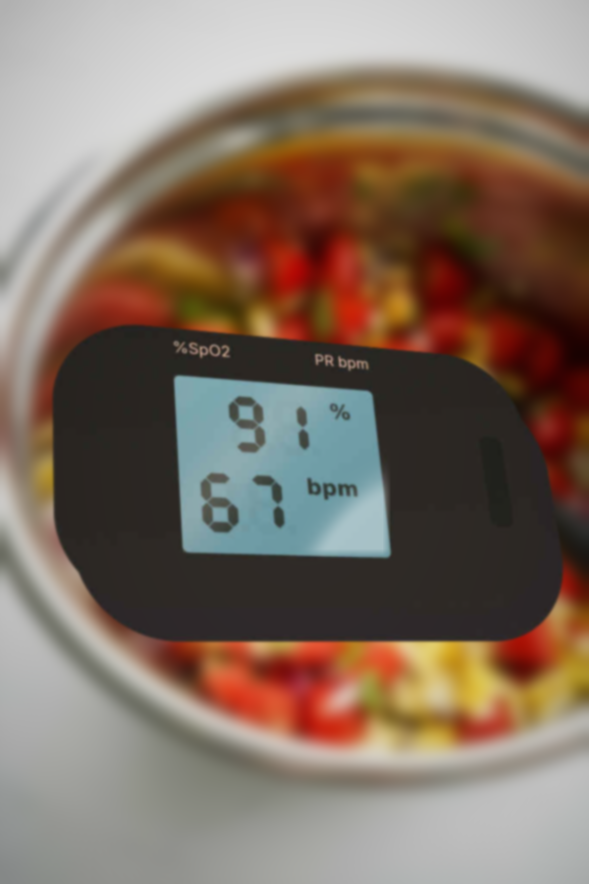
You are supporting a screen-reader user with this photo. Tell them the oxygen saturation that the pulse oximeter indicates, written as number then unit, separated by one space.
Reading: 91 %
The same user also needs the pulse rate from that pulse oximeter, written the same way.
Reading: 67 bpm
